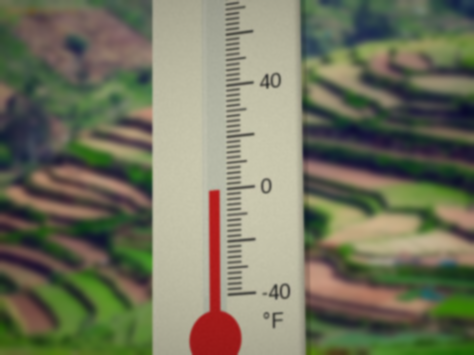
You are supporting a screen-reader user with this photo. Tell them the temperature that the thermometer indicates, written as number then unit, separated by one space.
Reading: 0 °F
